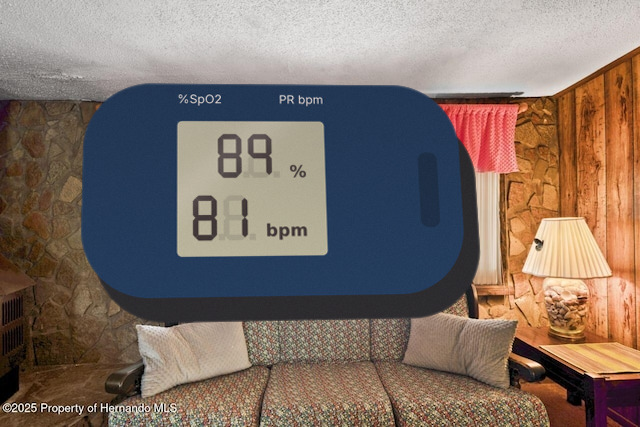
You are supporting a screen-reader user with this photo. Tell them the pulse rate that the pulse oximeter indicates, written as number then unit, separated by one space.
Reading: 81 bpm
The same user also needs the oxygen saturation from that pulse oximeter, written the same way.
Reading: 89 %
